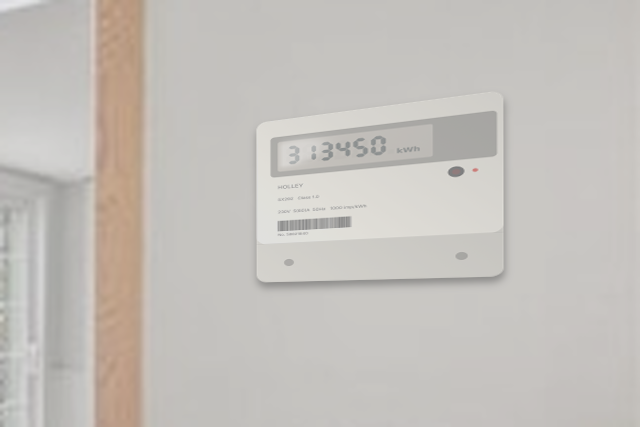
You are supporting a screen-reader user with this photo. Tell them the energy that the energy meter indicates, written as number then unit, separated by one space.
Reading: 313450 kWh
